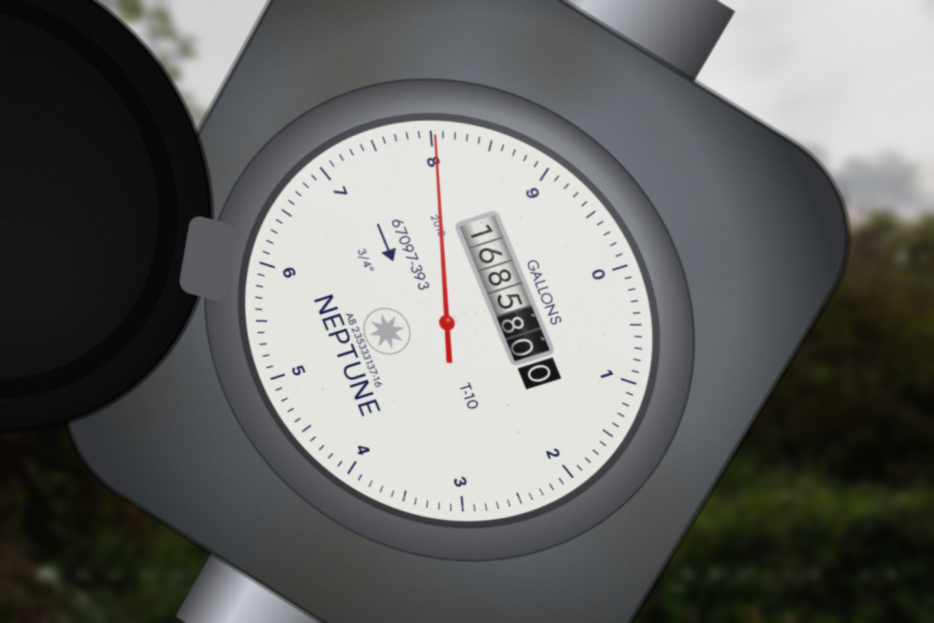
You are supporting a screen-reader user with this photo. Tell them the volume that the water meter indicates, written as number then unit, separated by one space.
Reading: 1685798.0 gal
